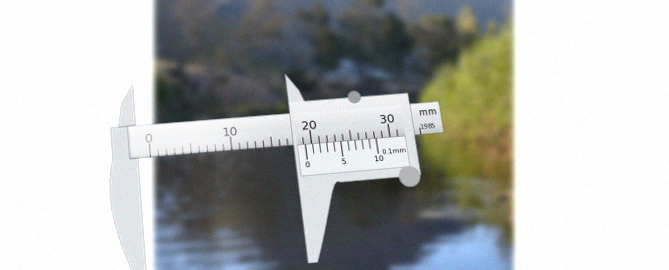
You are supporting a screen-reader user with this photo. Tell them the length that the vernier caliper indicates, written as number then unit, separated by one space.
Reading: 19.2 mm
